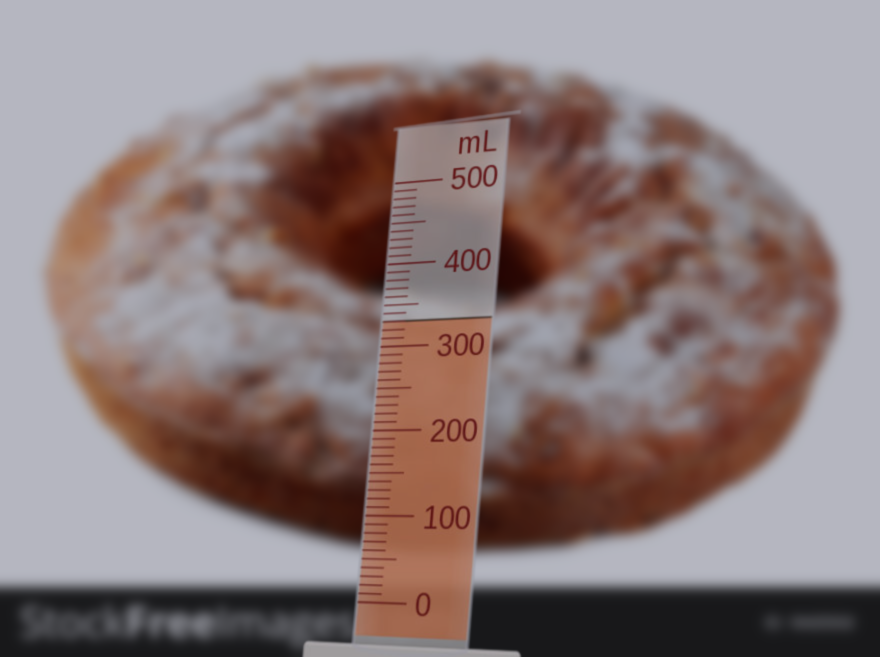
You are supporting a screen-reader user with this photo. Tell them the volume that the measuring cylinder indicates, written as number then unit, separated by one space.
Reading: 330 mL
